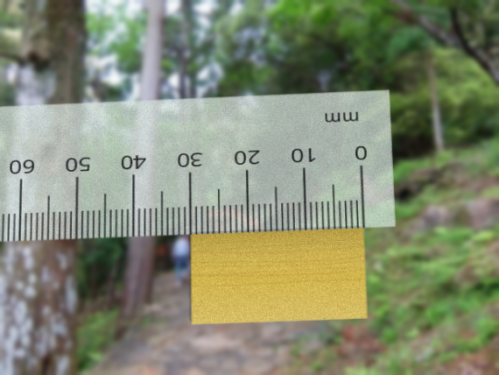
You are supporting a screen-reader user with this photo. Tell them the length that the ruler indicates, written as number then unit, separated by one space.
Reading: 30 mm
